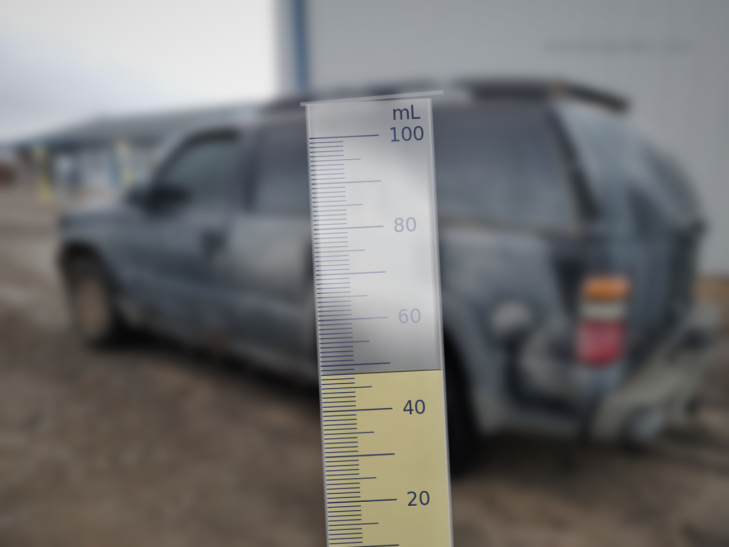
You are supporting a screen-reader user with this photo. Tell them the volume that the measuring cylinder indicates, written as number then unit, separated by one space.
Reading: 48 mL
